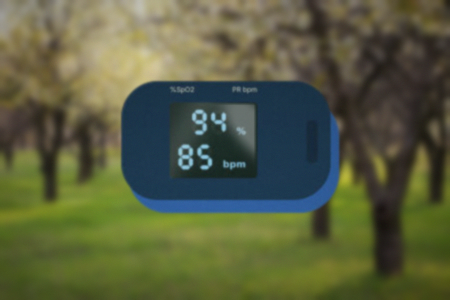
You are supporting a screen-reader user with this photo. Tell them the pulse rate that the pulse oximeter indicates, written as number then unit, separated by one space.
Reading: 85 bpm
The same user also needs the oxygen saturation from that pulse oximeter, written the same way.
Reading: 94 %
